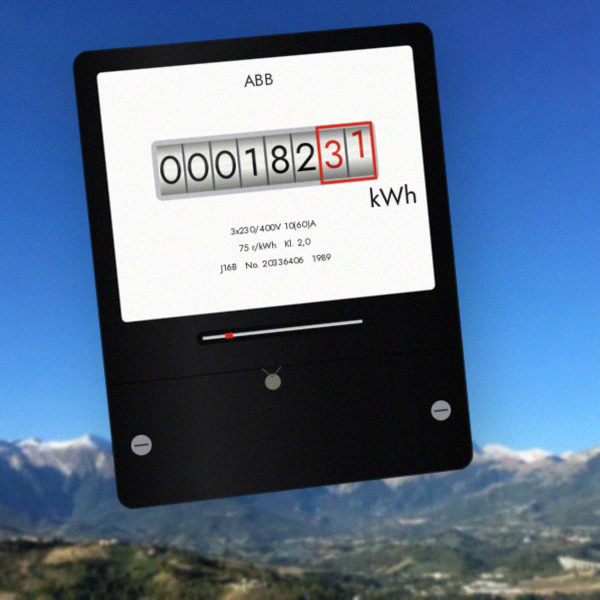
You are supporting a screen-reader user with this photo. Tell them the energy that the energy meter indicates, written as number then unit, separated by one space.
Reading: 182.31 kWh
